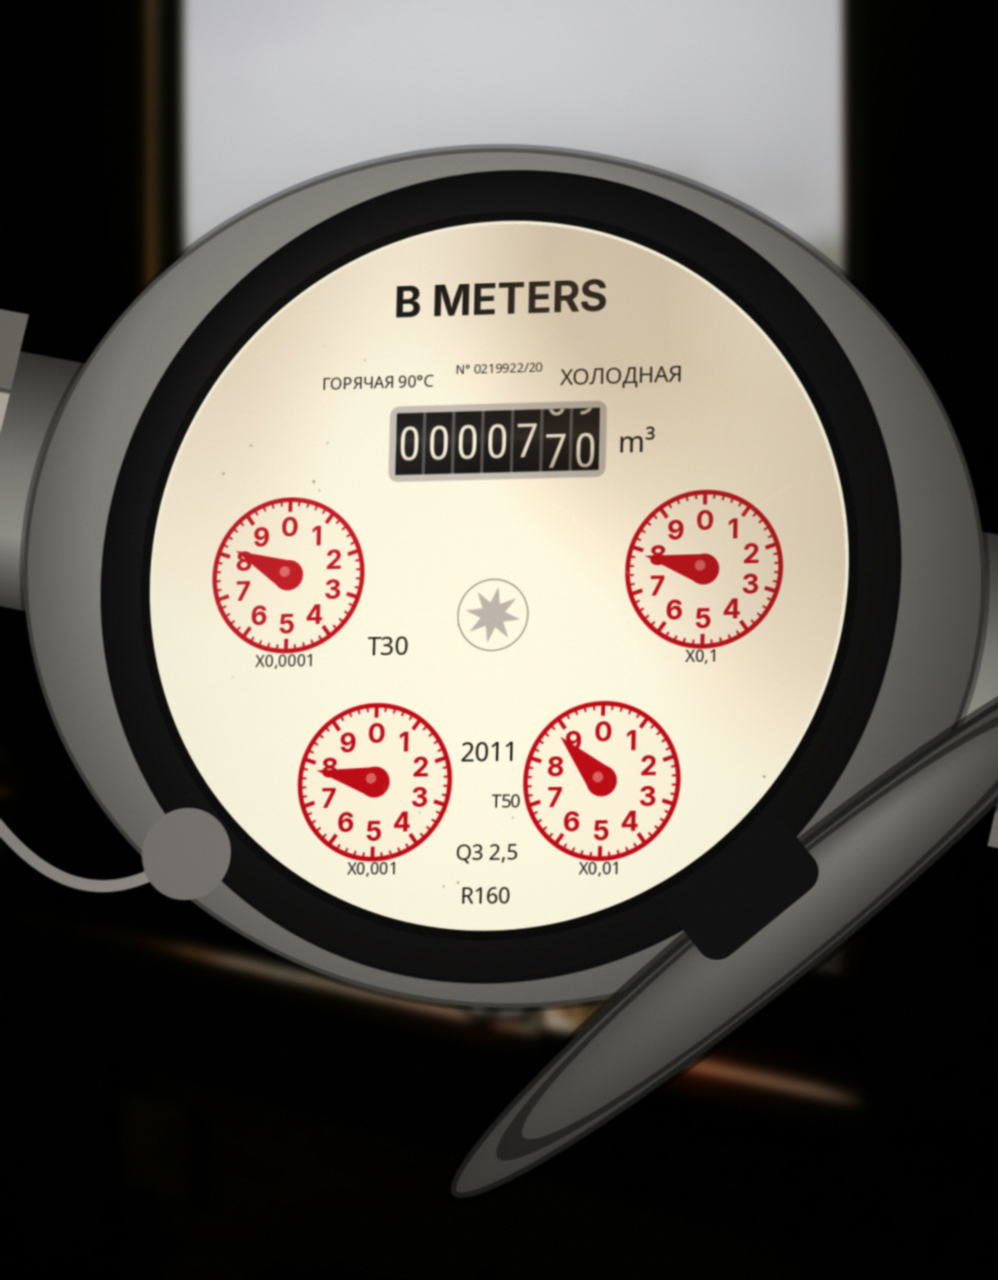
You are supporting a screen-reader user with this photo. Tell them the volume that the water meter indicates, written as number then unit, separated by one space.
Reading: 769.7878 m³
